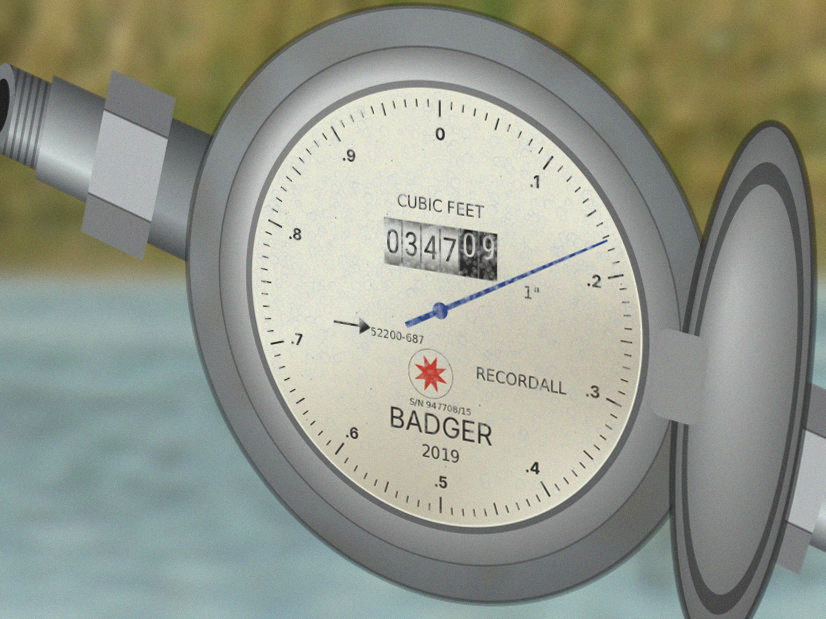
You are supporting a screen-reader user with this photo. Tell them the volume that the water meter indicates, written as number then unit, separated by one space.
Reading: 34709.17 ft³
